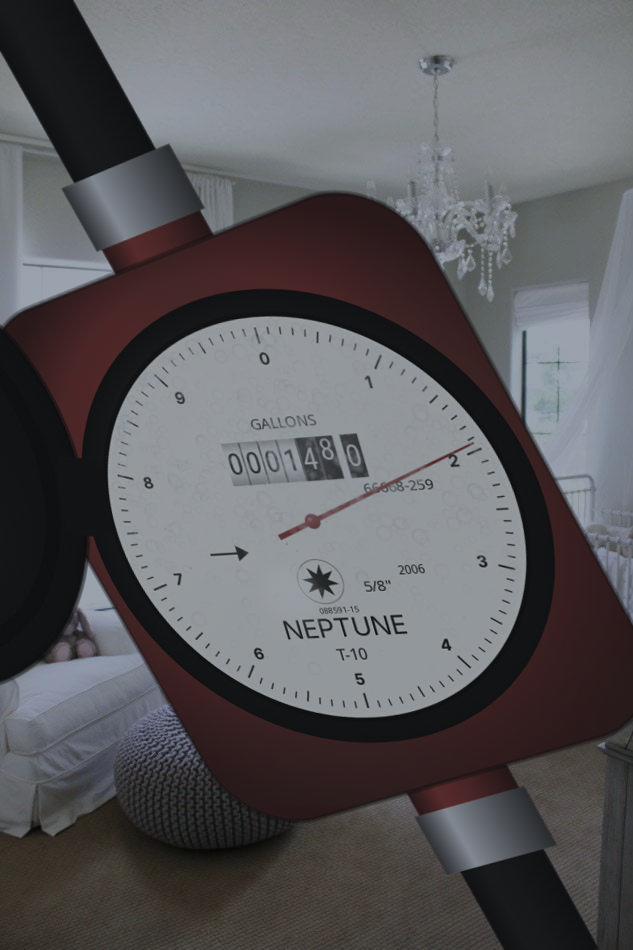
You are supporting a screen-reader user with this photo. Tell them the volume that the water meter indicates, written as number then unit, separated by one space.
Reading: 1481.9 gal
